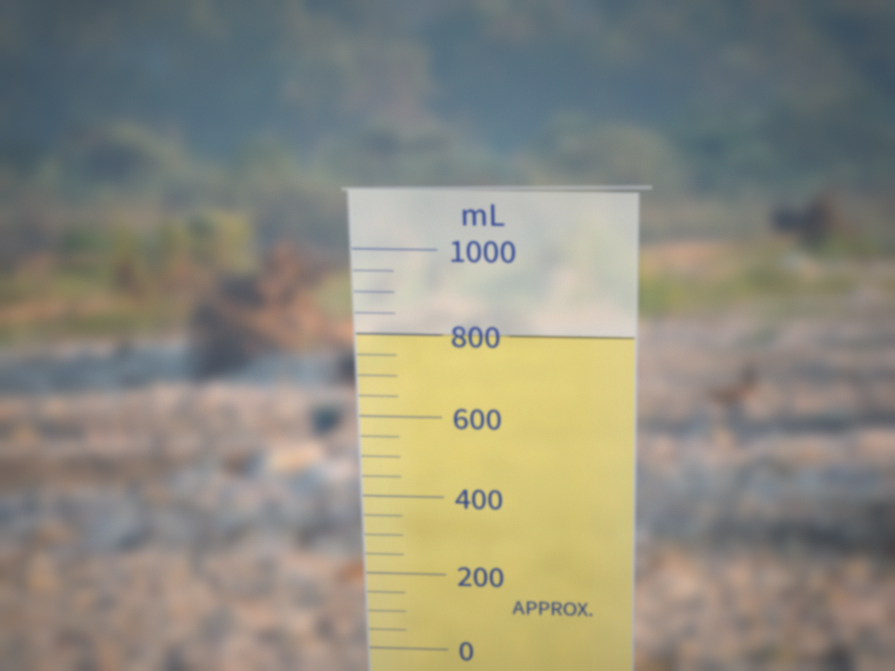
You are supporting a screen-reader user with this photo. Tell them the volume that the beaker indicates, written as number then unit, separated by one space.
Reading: 800 mL
